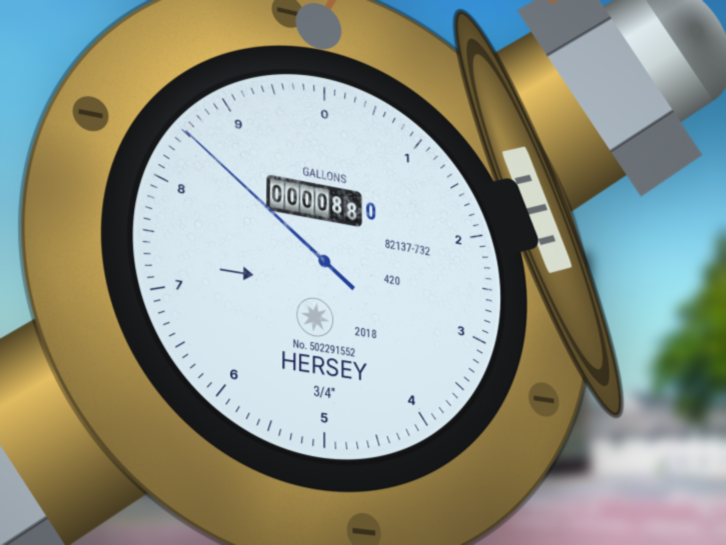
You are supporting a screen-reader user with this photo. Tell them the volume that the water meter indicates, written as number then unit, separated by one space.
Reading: 878.5 gal
